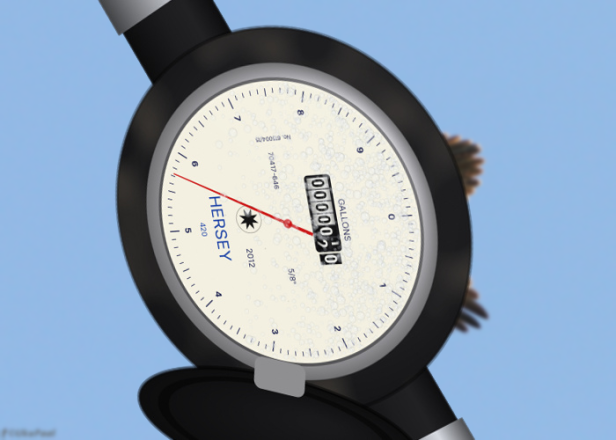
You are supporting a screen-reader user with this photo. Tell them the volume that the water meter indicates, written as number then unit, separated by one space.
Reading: 15.7 gal
